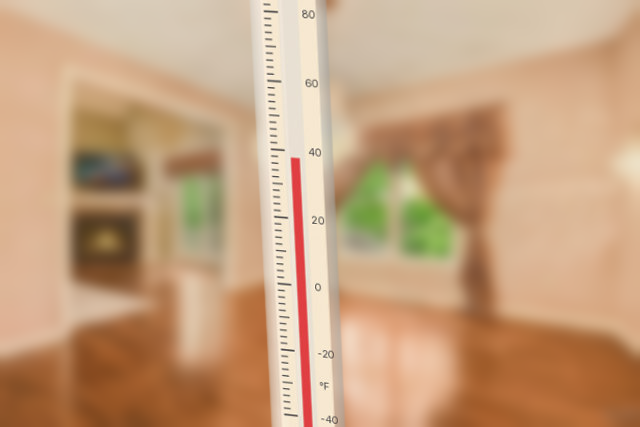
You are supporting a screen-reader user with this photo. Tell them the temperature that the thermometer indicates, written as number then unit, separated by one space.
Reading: 38 °F
